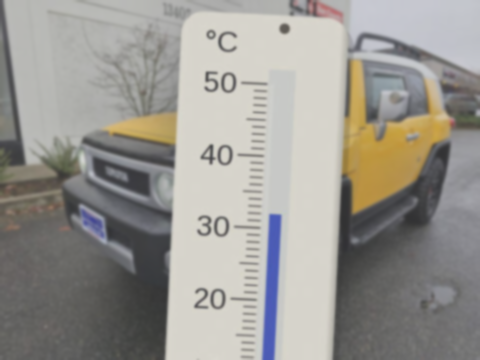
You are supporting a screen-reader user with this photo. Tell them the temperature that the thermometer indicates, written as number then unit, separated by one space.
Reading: 32 °C
